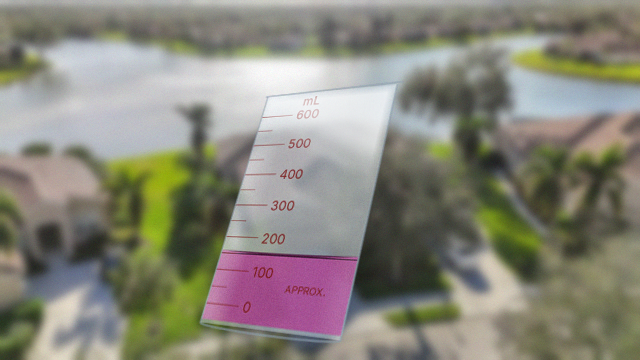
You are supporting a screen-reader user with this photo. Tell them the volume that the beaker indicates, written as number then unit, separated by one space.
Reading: 150 mL
